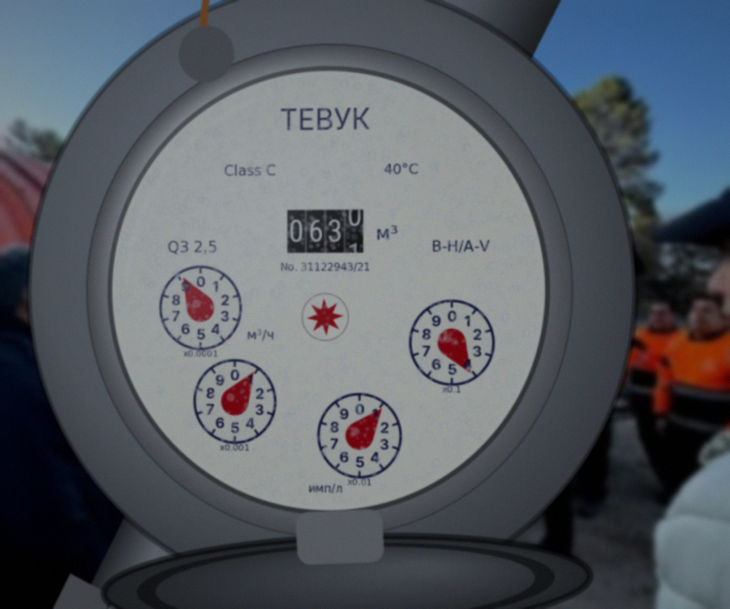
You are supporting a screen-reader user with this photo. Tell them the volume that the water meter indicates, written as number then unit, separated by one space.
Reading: 630.4109 m³
